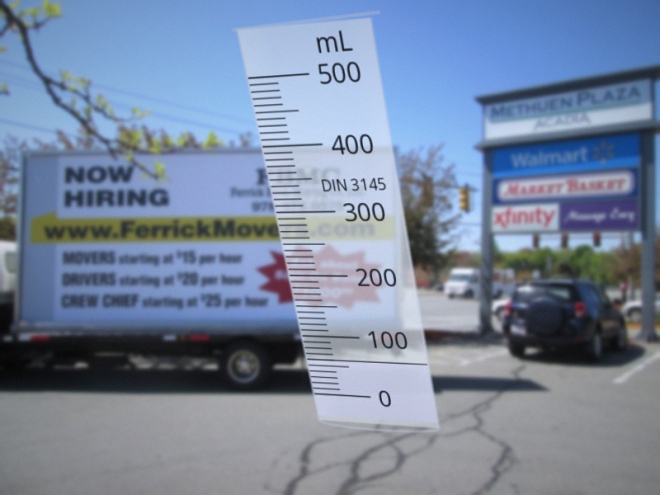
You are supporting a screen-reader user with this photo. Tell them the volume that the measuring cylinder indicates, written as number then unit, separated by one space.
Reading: 60 mL
